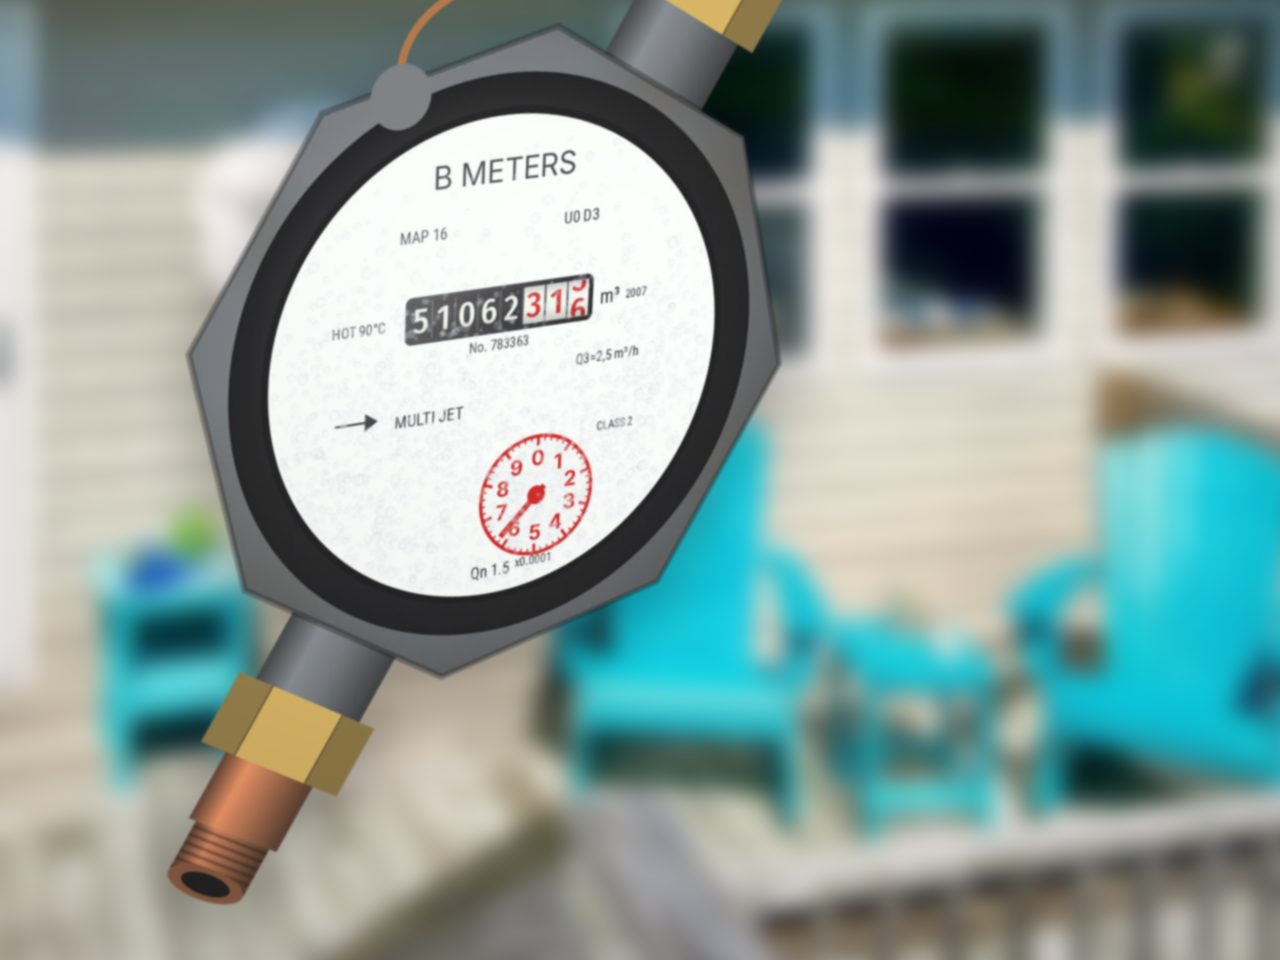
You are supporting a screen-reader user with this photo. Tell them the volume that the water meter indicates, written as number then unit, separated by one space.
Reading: 51062.3156 m³
